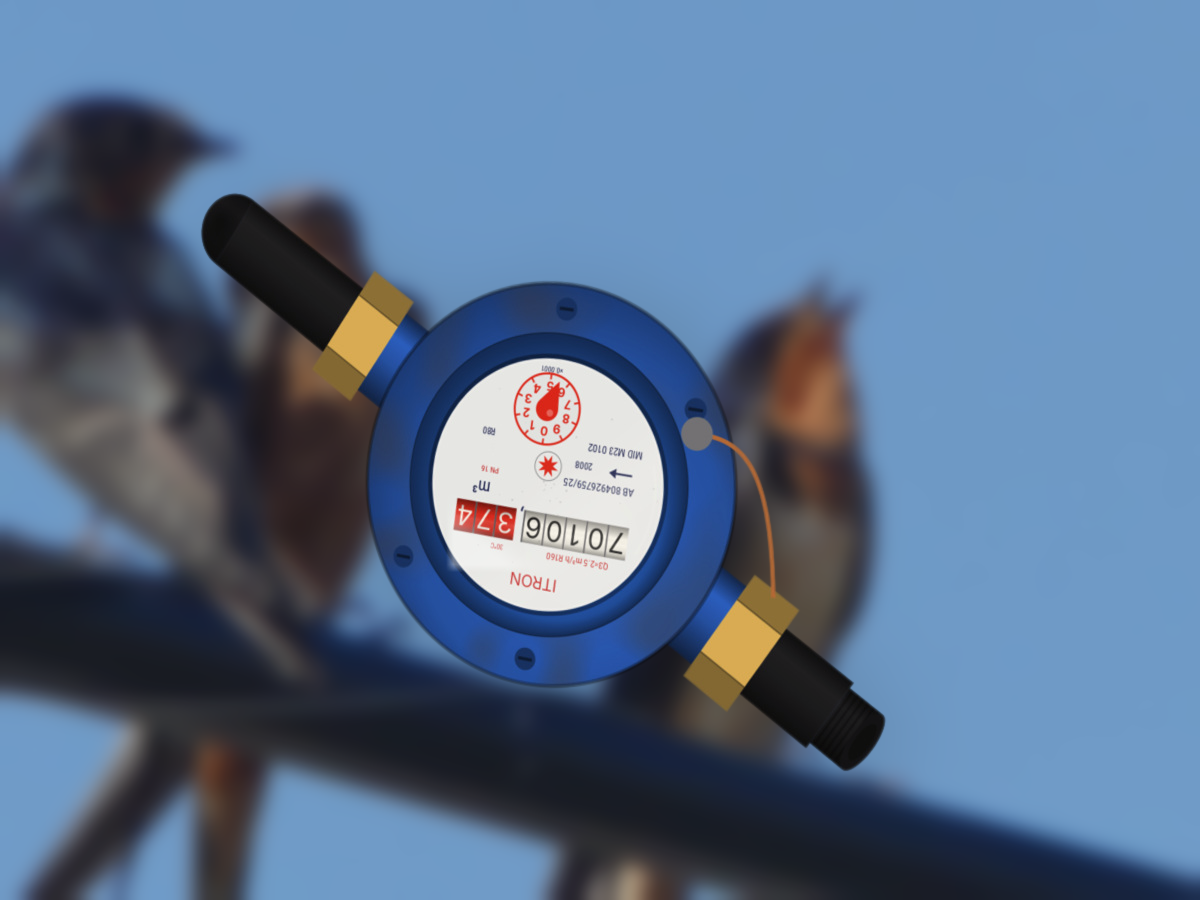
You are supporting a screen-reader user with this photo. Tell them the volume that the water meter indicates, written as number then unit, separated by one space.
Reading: 70106.3745 m³
